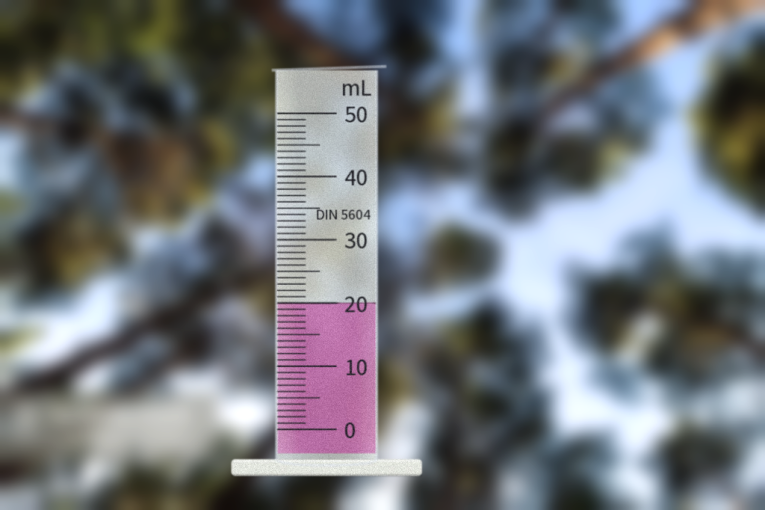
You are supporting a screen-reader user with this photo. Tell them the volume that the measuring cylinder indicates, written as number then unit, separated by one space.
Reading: 20 mL
